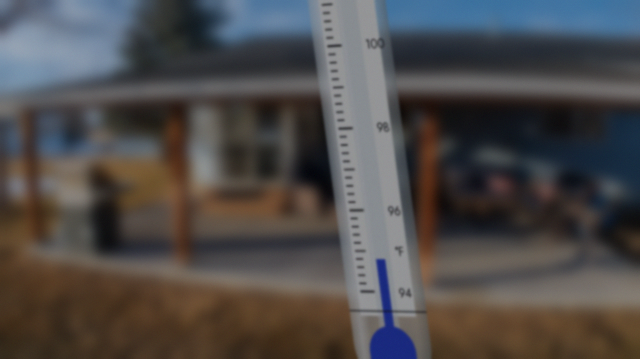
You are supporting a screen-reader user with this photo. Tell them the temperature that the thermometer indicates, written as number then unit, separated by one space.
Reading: 94.8 °F
